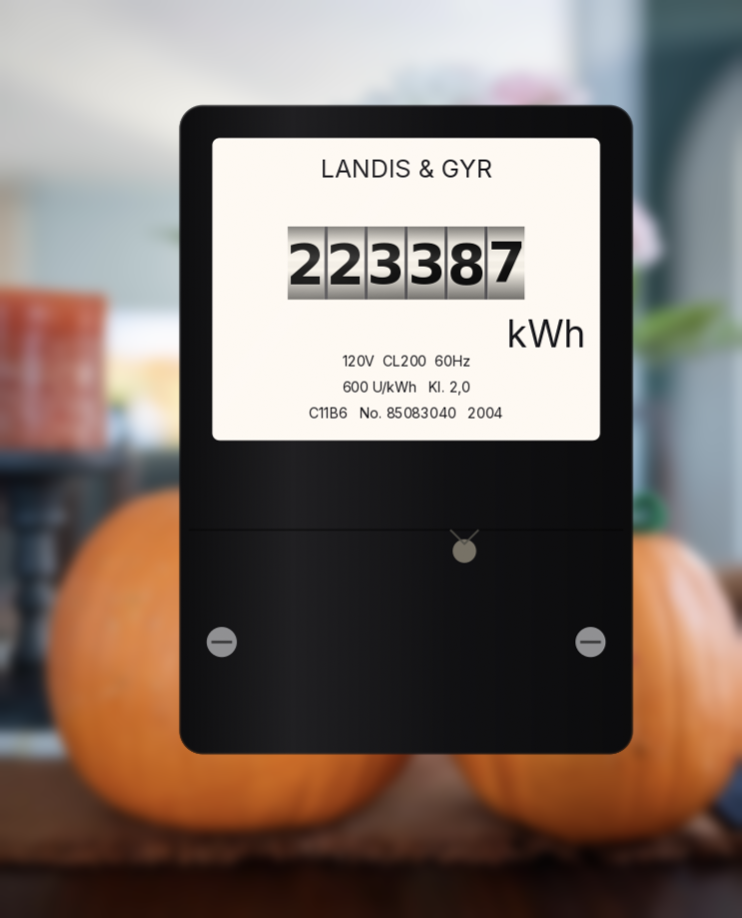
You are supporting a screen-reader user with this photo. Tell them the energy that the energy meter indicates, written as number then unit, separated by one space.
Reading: 223387 kWh
